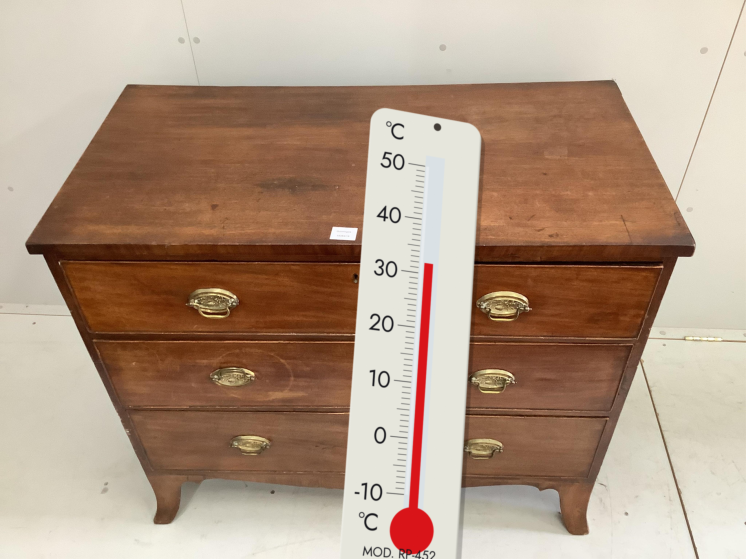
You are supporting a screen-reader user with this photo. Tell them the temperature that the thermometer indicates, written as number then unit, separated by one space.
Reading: 32 °C
